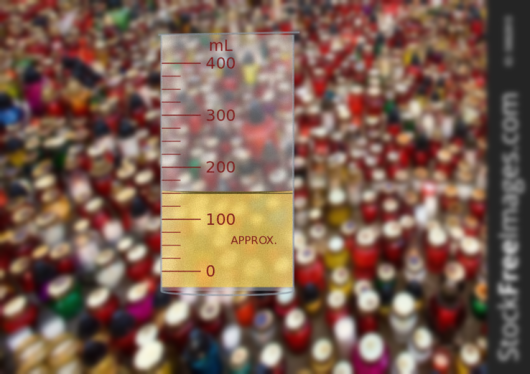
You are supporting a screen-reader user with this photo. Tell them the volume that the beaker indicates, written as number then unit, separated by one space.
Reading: 150 mL
